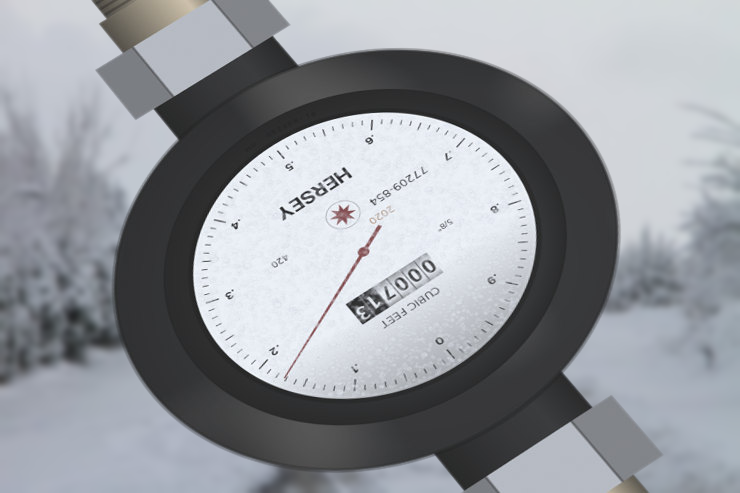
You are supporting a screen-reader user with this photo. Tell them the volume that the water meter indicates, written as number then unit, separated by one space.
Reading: 713.17 ft³
